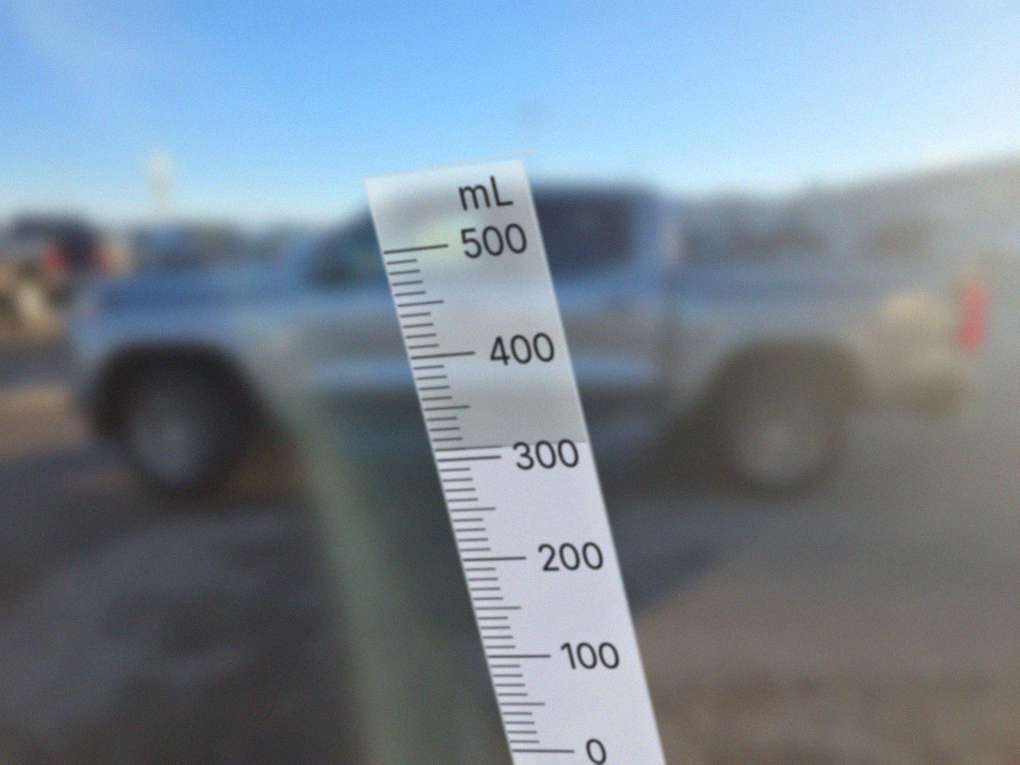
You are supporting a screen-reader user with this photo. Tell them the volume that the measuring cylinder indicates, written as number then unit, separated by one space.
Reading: 310 mL
